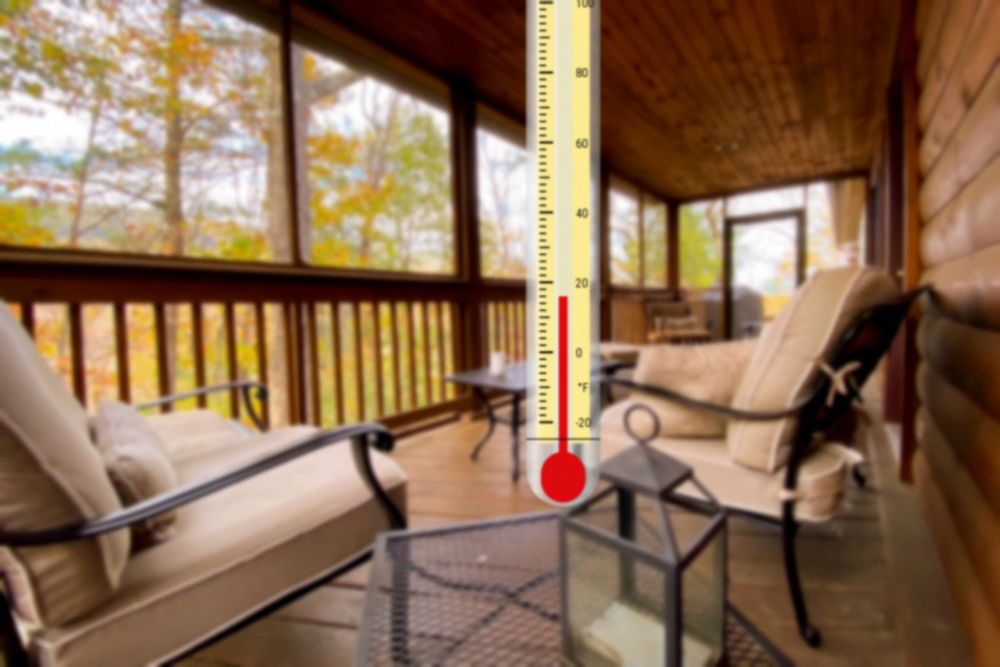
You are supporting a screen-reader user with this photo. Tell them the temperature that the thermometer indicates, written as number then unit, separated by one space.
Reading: 16 °F
